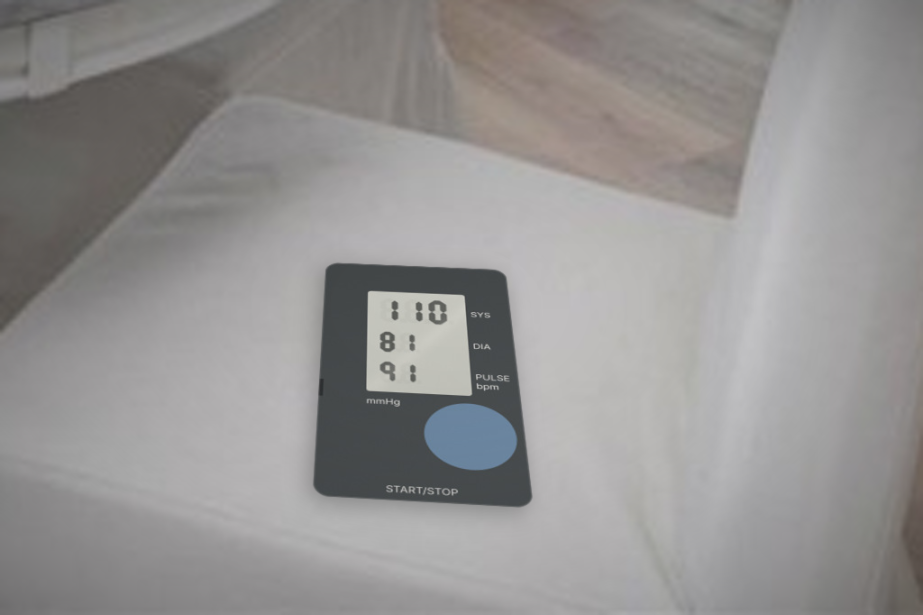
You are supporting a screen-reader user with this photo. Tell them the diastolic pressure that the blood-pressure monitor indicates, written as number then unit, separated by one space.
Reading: 81 mmHg
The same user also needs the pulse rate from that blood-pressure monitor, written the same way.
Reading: 91 bpm
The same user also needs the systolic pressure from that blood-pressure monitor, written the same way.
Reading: 110 mmHg
